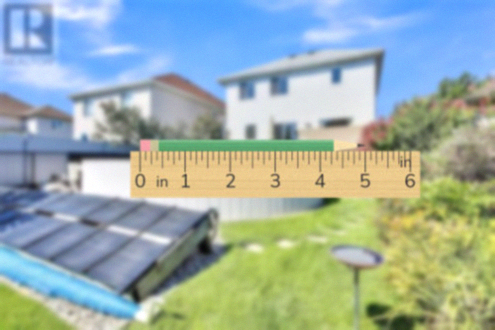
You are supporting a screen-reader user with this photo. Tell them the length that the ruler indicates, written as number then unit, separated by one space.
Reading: 5 in
